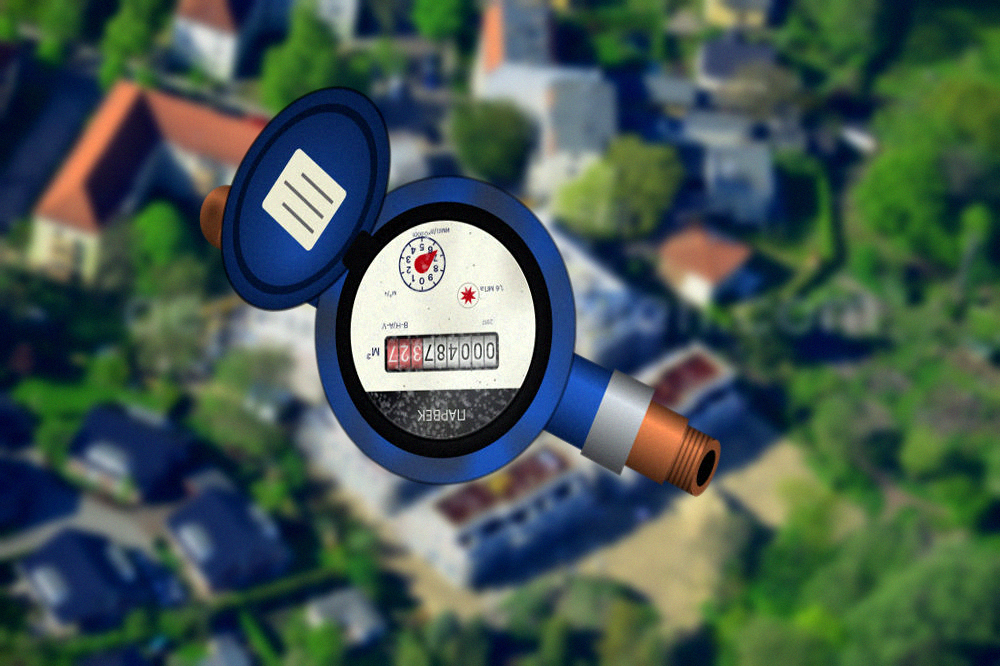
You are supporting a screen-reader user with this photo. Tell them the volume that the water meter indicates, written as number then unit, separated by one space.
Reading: 487.3276 m³
